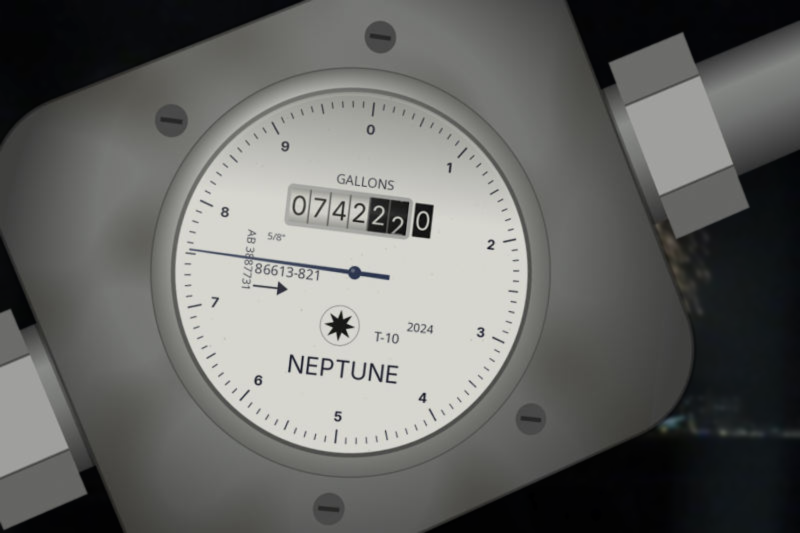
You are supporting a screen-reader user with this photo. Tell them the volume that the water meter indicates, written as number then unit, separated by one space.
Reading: 742217.5 gal
